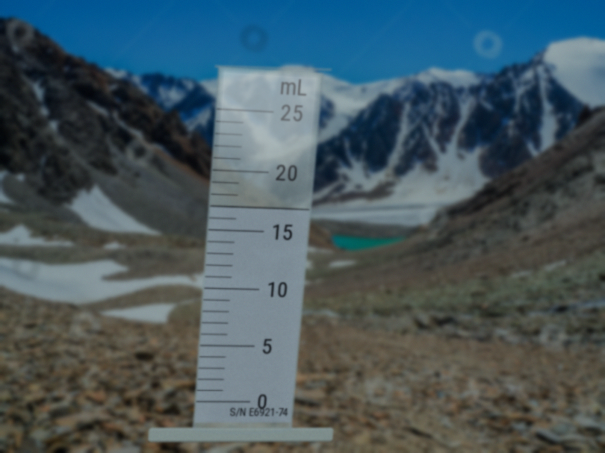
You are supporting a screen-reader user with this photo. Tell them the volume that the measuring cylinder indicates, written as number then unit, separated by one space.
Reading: 17 mL
